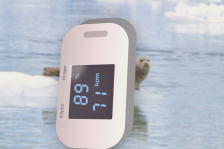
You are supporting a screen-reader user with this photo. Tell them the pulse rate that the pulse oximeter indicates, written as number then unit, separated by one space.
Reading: 71 bpm
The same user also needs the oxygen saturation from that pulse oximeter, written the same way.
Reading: 89 %
